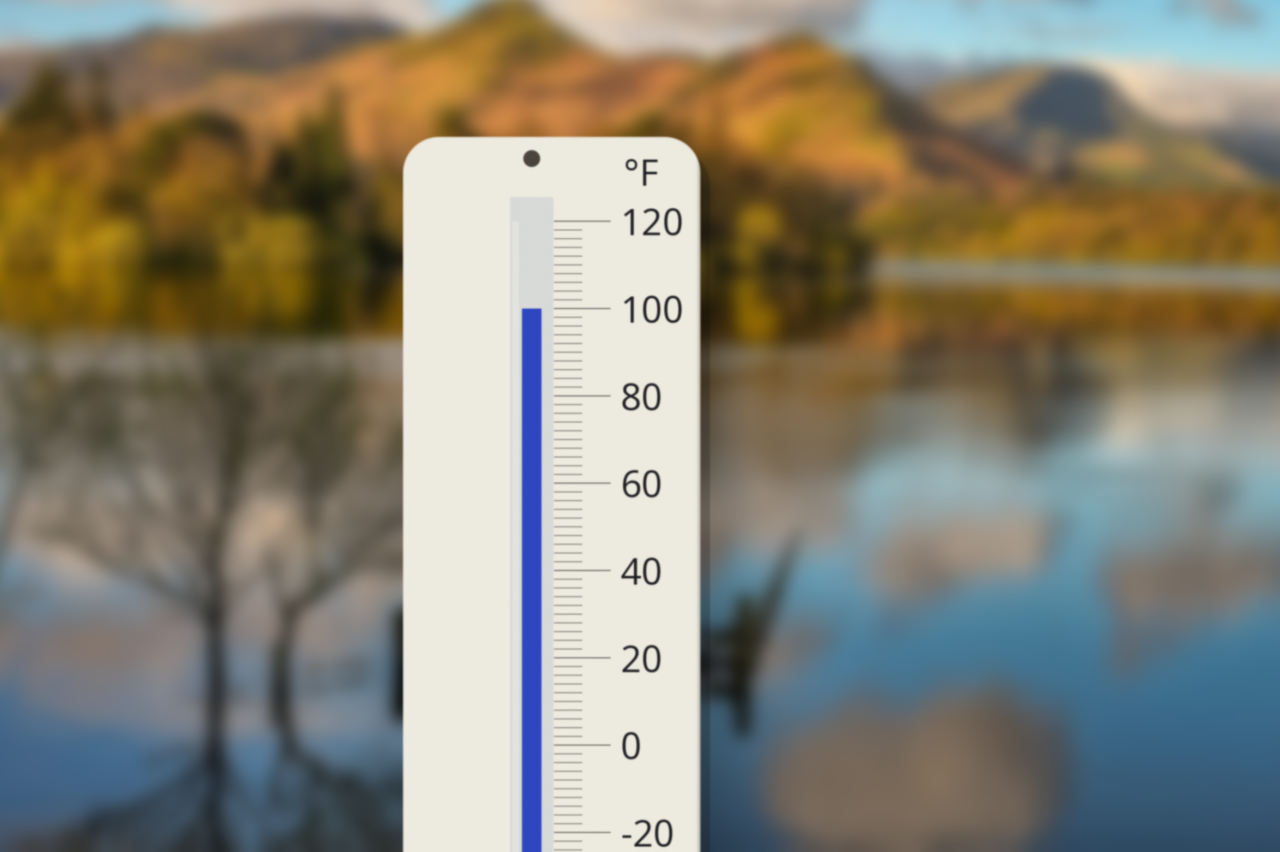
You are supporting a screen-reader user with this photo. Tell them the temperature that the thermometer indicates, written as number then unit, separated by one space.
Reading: 100 °F
